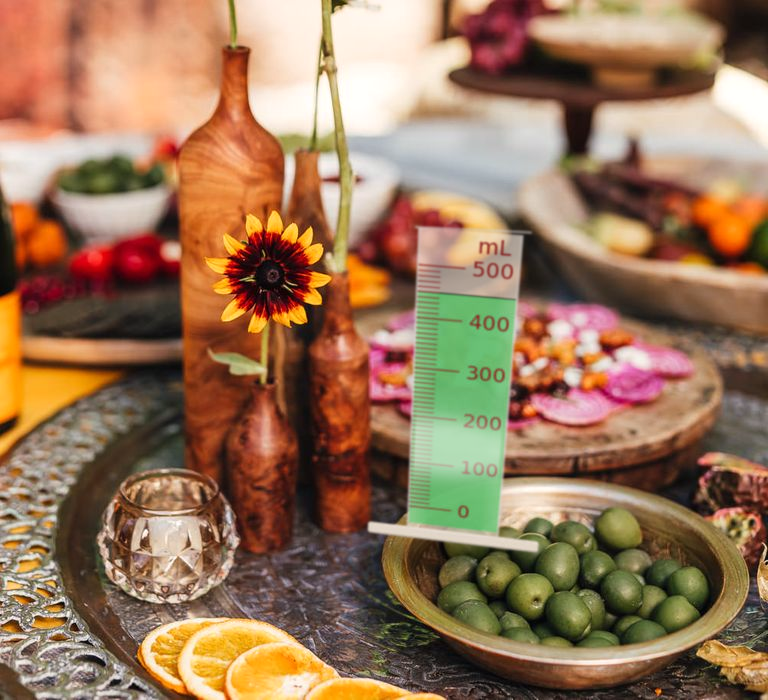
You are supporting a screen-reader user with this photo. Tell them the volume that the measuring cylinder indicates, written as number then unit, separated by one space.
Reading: 450 mL
